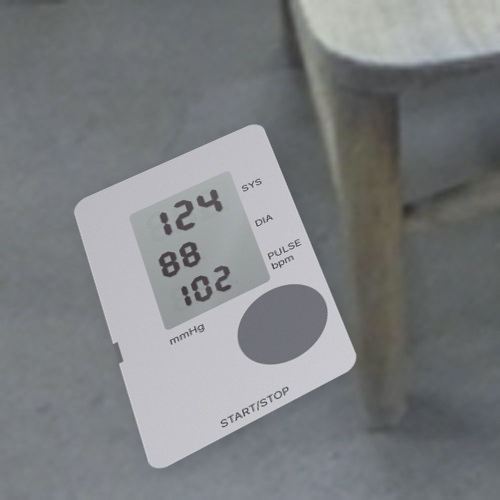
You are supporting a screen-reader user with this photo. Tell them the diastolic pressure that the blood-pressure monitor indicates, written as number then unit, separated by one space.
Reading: 88 mmHg
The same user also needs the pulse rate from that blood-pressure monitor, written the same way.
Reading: 102 bpm
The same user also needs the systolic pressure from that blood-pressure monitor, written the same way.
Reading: 124 mmHg
